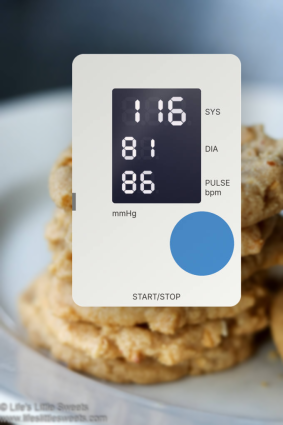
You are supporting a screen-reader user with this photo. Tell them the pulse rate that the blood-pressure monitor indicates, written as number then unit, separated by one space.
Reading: 86 bpm
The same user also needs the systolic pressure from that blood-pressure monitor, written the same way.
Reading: 116 mmHg
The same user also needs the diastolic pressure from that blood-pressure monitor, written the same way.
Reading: 81 mmHg
